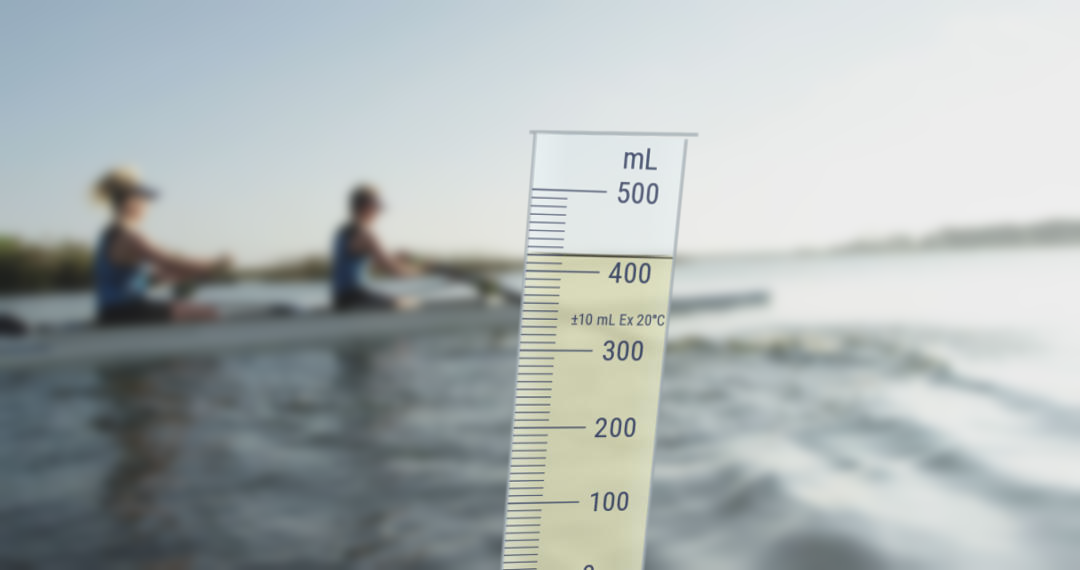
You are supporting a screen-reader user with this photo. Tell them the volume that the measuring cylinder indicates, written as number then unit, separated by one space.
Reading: 420 mL
